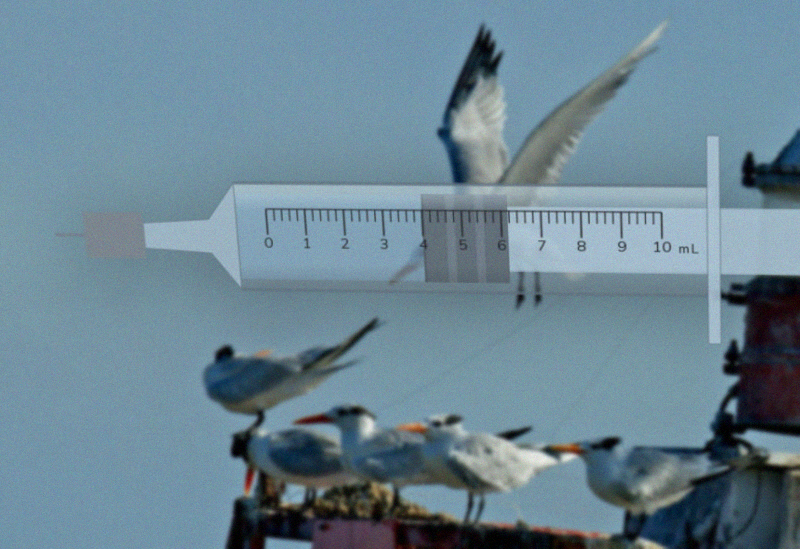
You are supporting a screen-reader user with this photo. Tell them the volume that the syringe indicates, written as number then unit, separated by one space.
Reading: 4 mL
